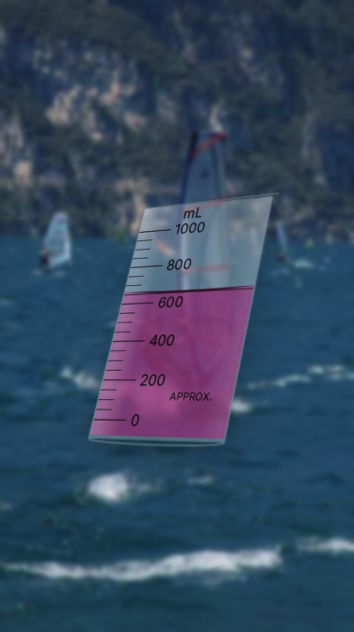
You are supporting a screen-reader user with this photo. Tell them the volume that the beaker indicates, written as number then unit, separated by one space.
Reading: 650 mL
